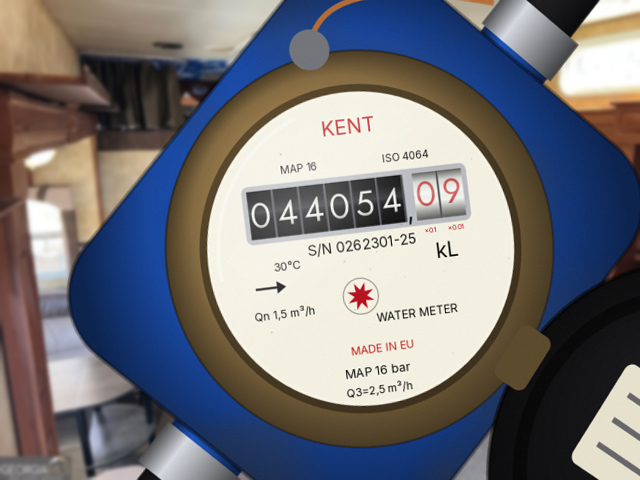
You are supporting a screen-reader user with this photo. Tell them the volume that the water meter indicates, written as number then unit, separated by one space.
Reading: 44054.09 kL
